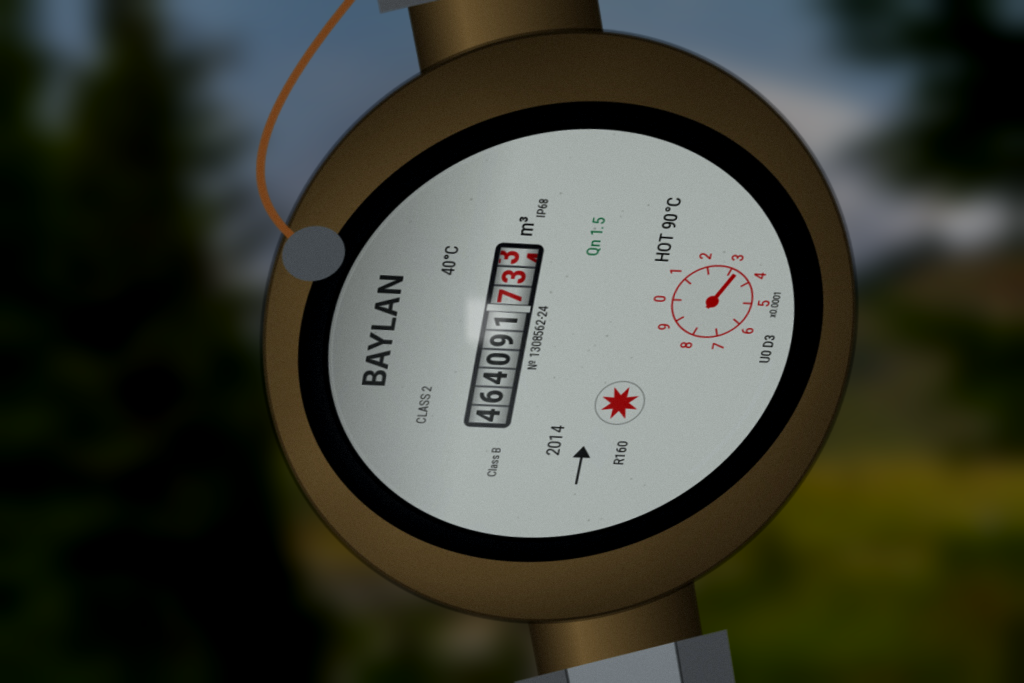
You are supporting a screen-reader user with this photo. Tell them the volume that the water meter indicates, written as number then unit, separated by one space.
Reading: 464091.7333 m³
